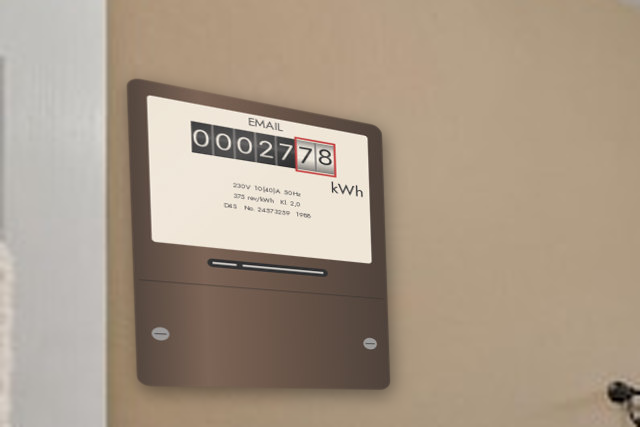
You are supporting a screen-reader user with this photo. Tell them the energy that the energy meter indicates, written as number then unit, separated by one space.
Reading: 27.78 kWh
